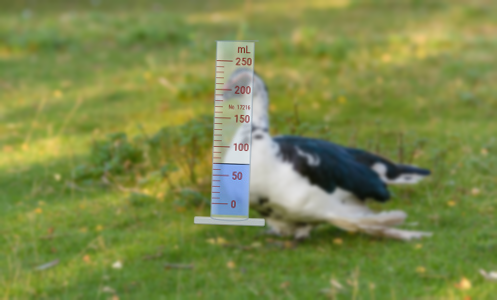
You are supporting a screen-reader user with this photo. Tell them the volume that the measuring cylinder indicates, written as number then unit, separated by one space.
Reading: 70 mL
